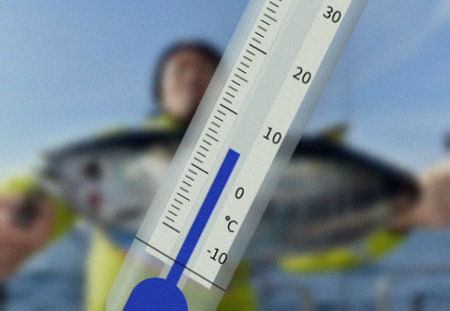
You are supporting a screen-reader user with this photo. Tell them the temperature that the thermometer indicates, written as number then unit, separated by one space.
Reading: 5 °C
